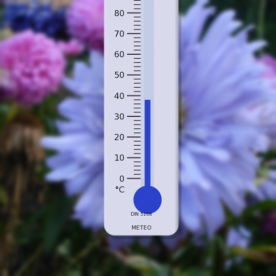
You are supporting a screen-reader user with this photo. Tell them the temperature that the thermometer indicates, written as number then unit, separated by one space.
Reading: 38 °C
